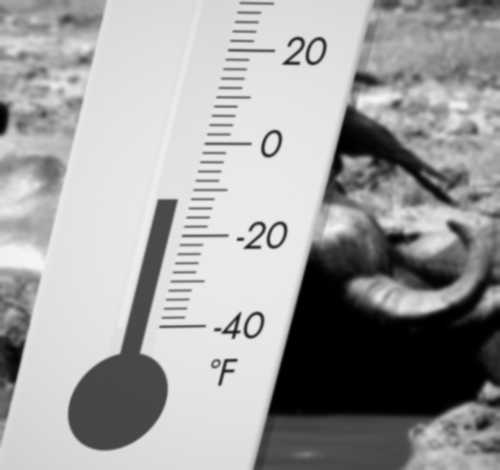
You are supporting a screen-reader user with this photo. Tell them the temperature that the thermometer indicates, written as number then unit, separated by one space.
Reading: -12 °F
